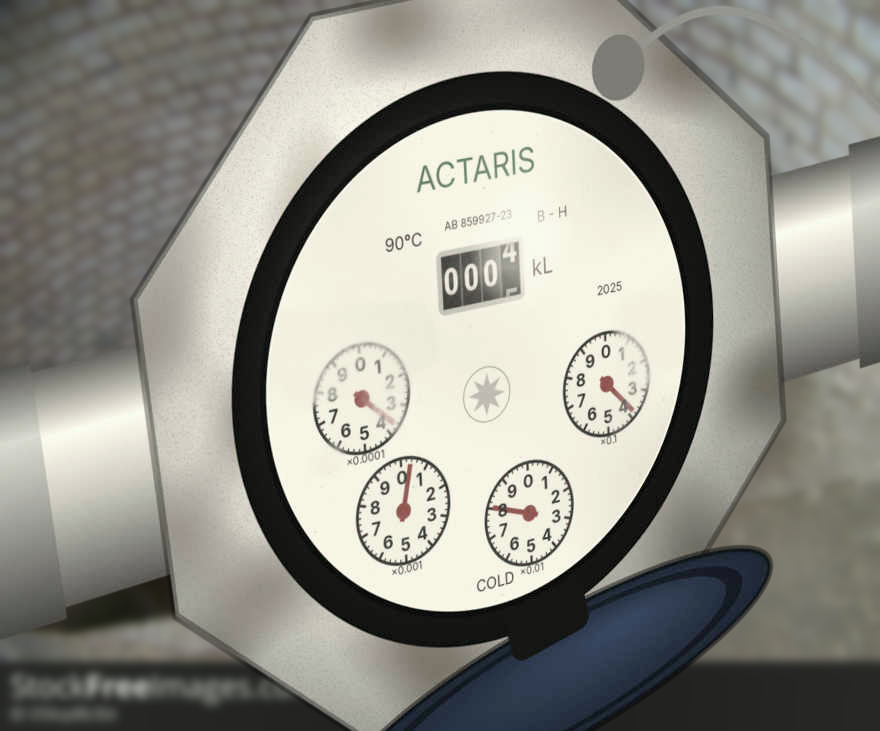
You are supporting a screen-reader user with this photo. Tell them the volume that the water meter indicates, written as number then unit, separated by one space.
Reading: 4.3803 kL
